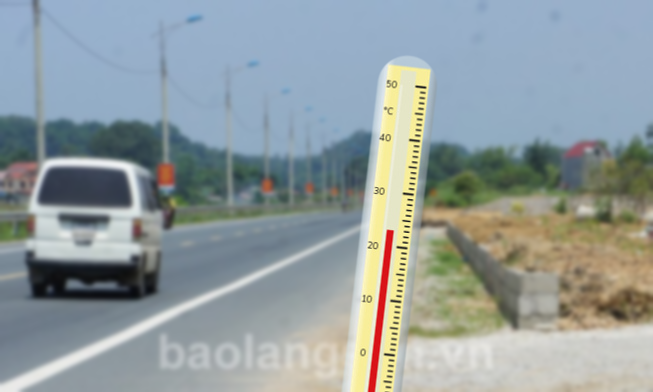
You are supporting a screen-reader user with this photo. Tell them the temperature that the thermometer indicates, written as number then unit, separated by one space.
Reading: 23 °C
